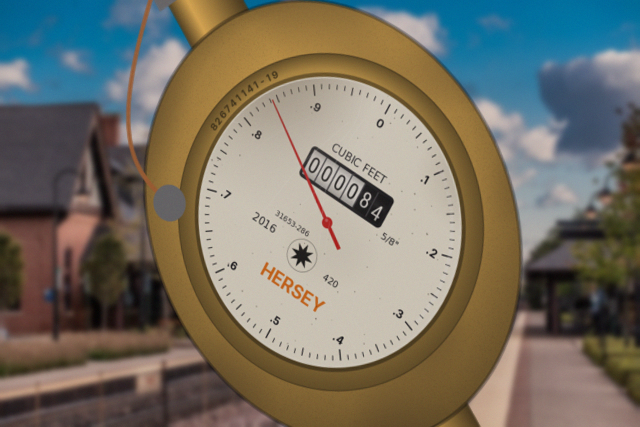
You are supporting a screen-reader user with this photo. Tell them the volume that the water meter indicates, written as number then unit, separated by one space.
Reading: 83.84 ft³
